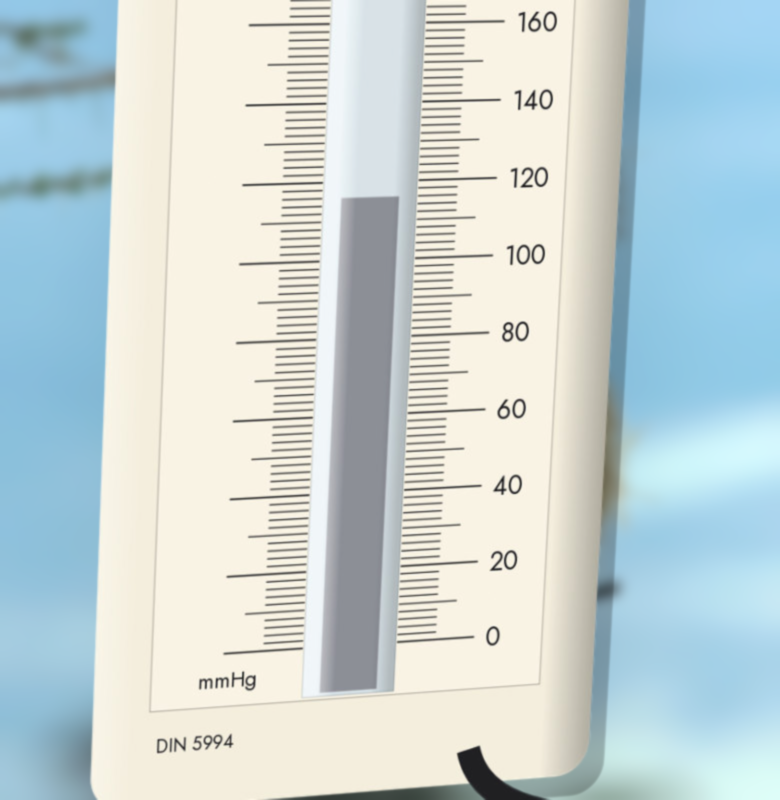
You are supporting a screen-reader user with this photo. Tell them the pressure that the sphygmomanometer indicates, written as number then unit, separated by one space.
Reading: 116 mmHg
